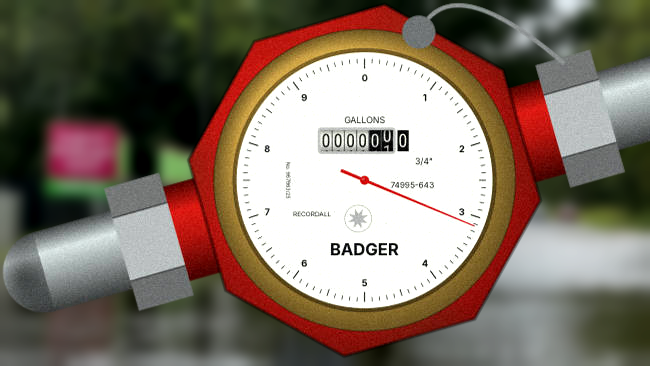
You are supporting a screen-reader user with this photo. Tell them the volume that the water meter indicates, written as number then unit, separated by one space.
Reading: 3.1 gal
